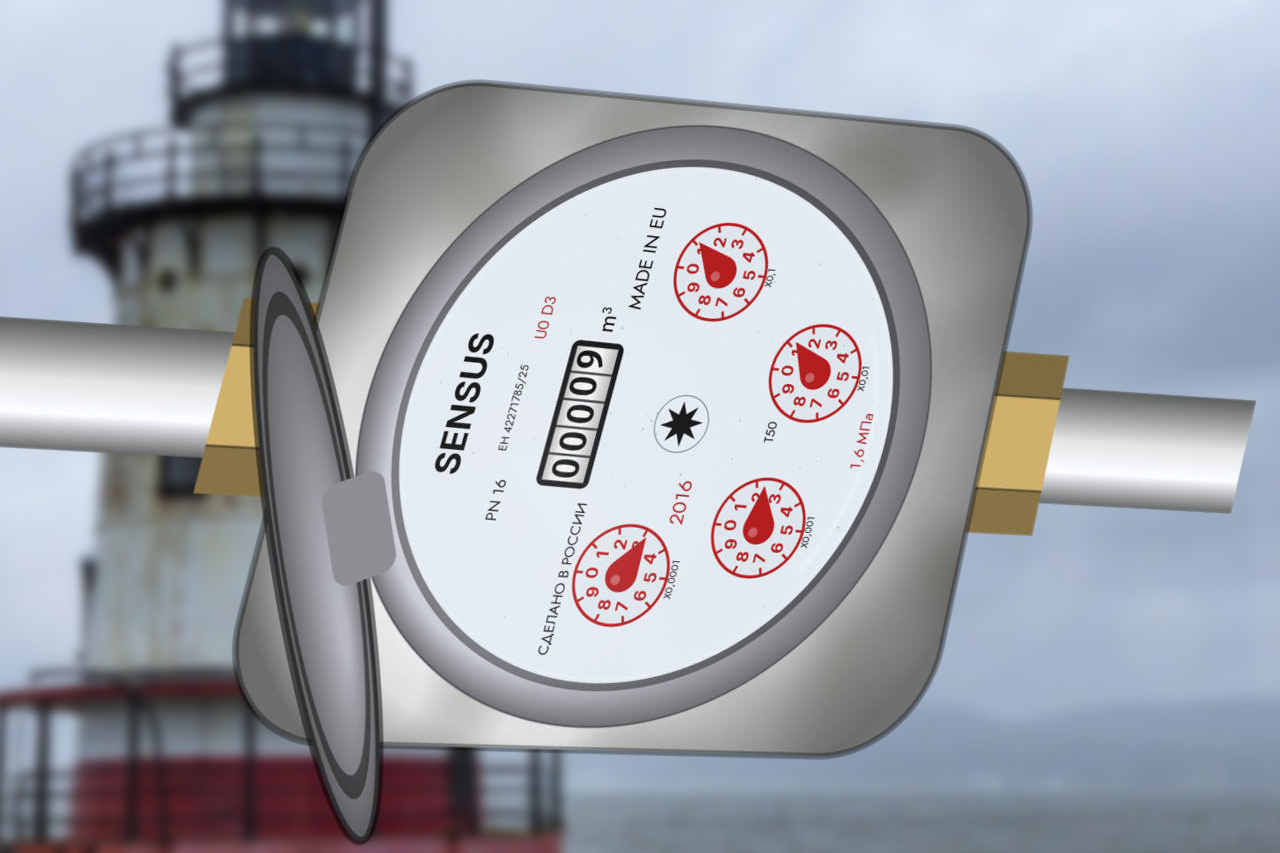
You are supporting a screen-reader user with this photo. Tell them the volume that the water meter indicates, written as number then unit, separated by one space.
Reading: 9.1123 m³
